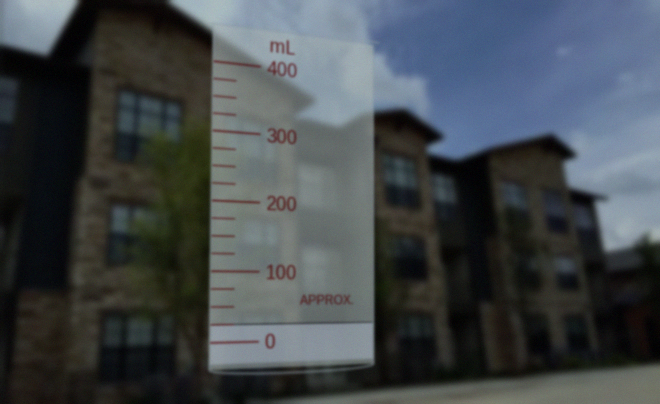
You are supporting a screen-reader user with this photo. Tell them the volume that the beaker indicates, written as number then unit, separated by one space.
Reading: 25 mL
